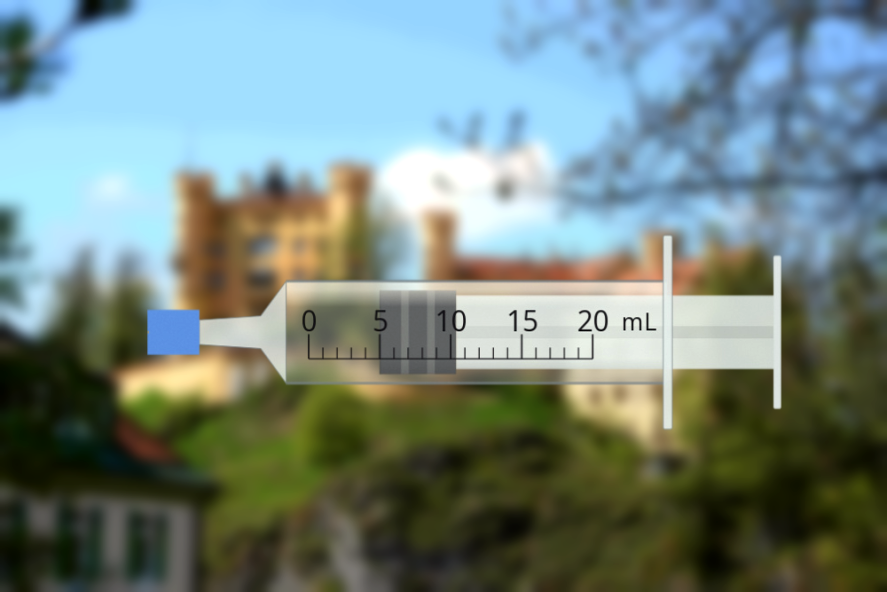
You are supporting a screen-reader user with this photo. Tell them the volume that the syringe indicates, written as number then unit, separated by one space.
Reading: 5 mL
